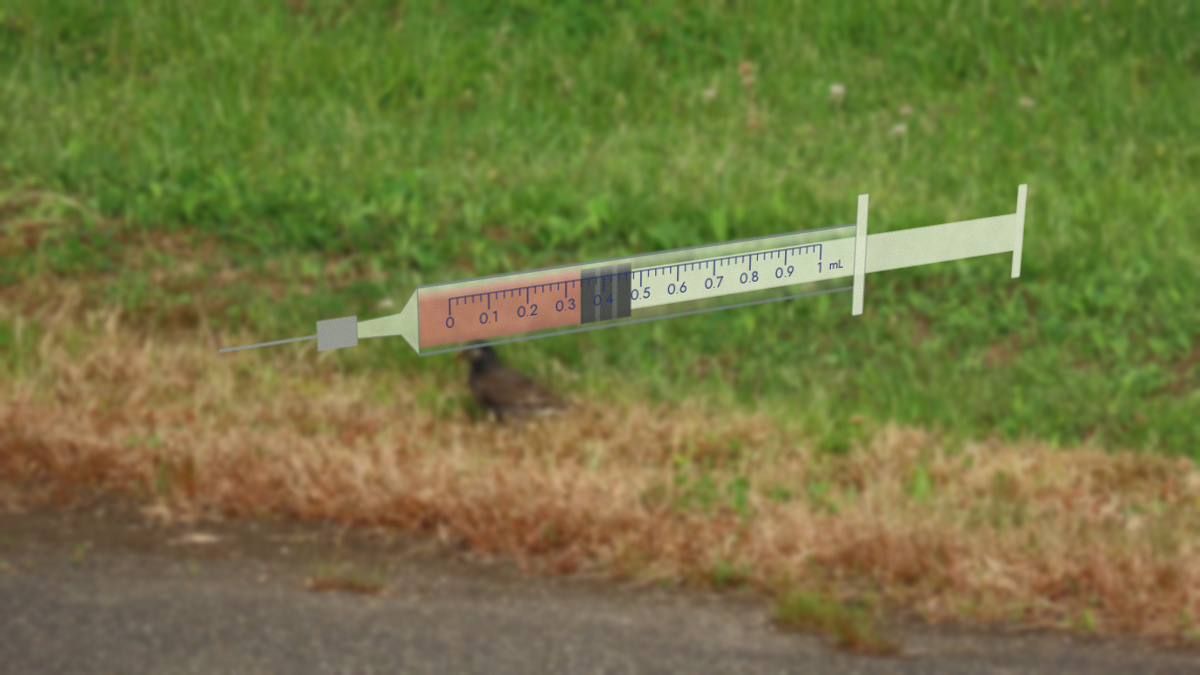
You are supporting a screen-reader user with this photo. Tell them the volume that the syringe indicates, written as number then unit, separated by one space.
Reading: 0.34 mL
